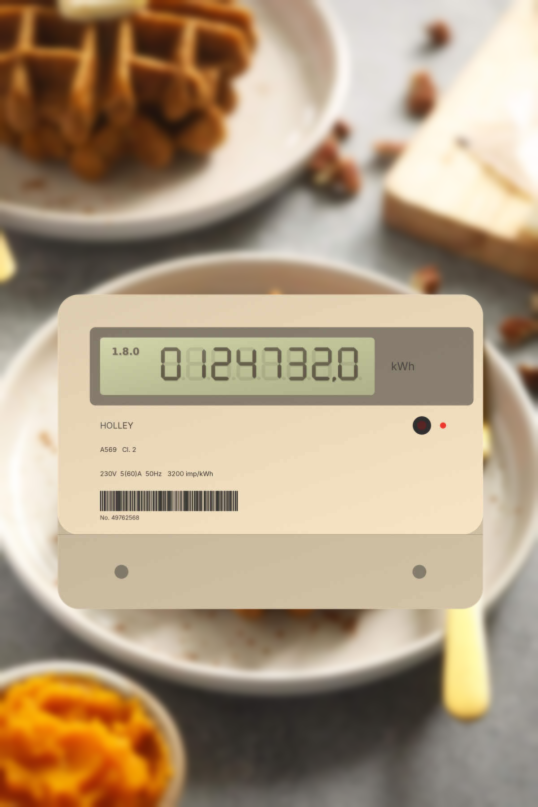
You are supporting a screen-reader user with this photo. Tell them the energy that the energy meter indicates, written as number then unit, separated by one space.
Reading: 124732.0 kWh
